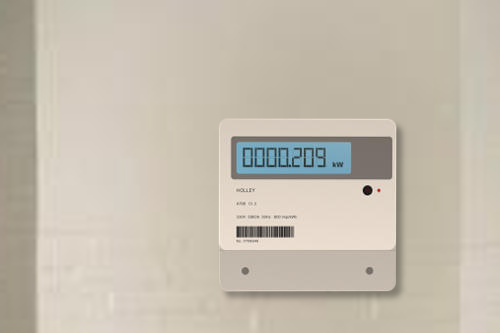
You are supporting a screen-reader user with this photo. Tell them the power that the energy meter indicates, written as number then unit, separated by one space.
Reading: 0.209 kW
